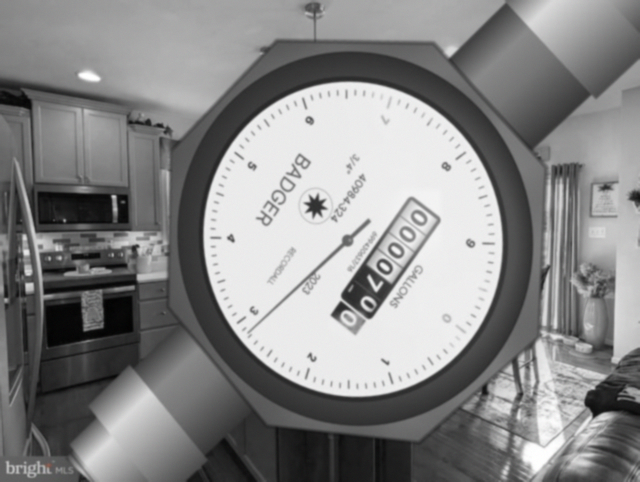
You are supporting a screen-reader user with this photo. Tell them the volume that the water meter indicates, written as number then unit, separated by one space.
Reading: 702.8 gal
